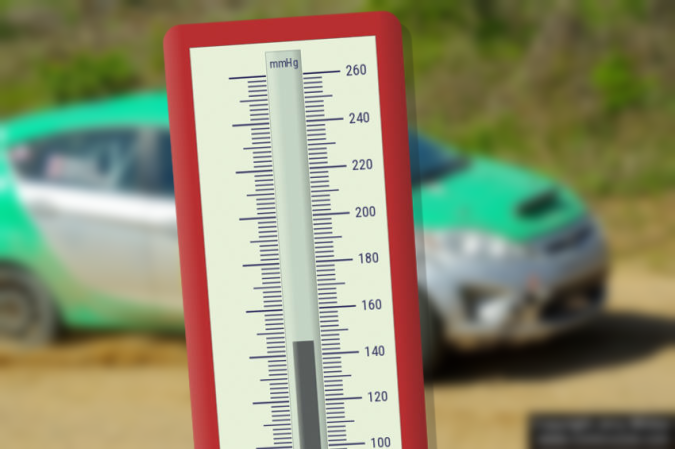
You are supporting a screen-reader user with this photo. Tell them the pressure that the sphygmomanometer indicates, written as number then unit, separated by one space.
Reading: 146 mmHg
